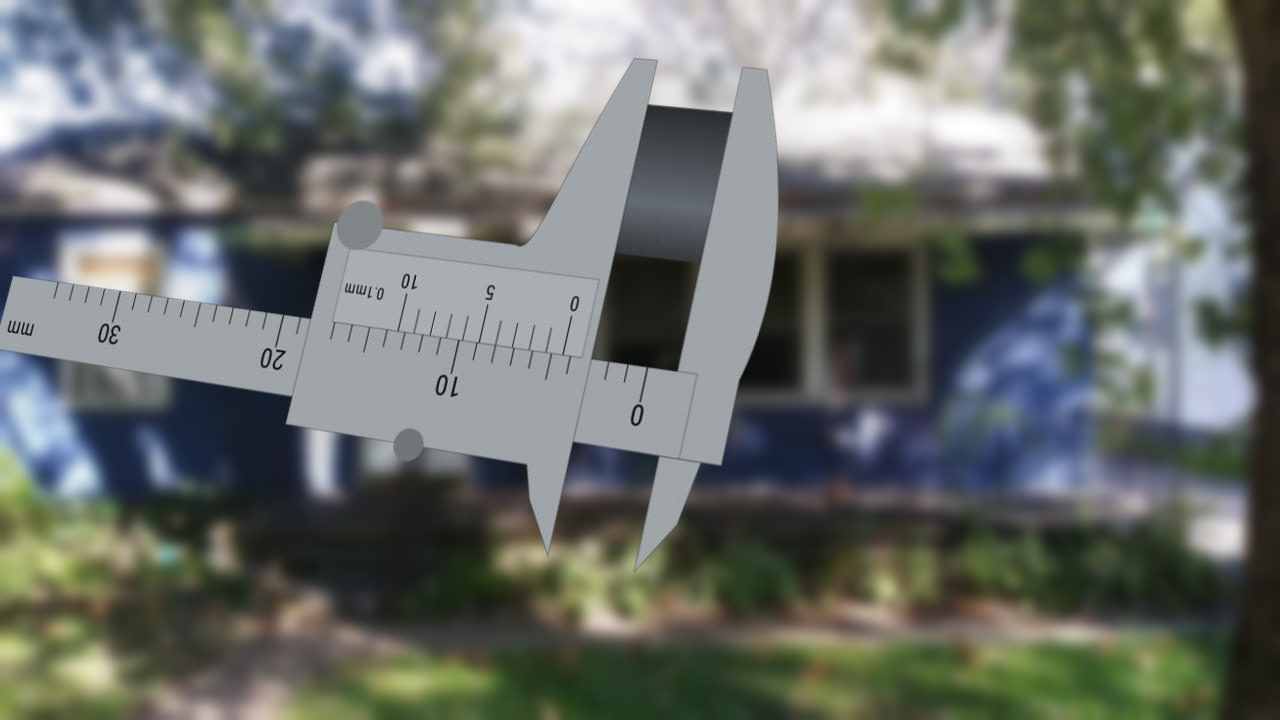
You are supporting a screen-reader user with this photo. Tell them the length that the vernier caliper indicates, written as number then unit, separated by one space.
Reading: 4.4 mm
